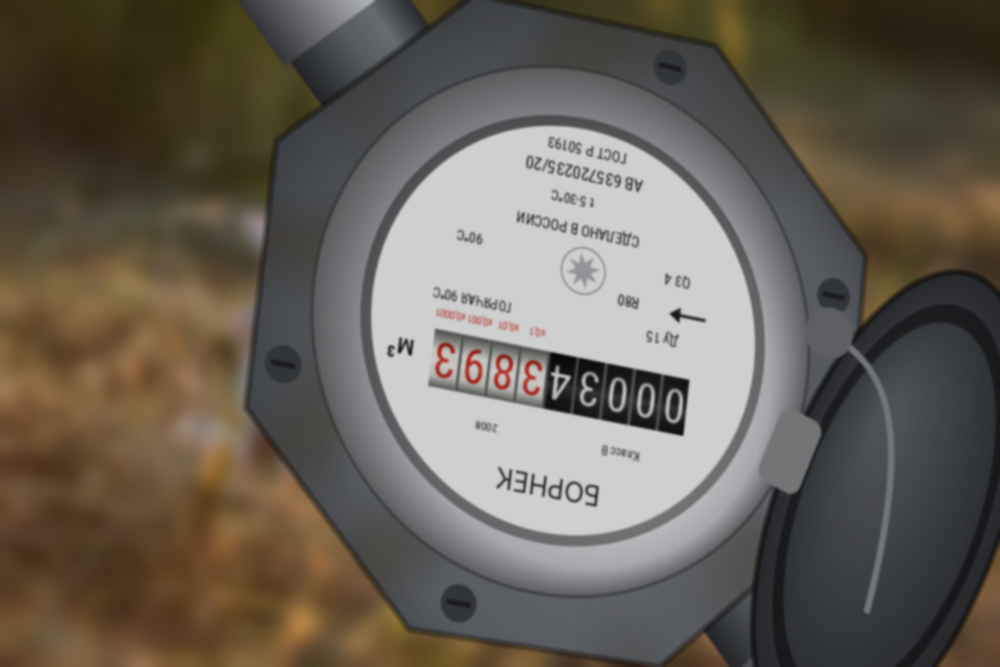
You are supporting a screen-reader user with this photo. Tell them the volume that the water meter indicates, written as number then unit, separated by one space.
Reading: 34.3893 m³
